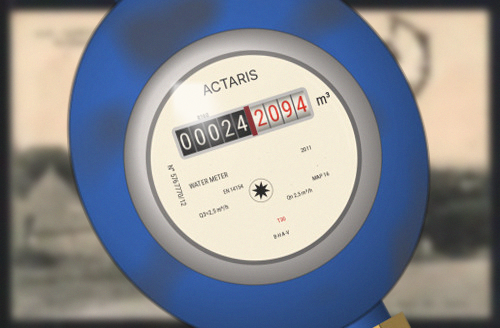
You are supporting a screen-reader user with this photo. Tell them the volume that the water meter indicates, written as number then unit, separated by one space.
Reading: 24.2094 m³
